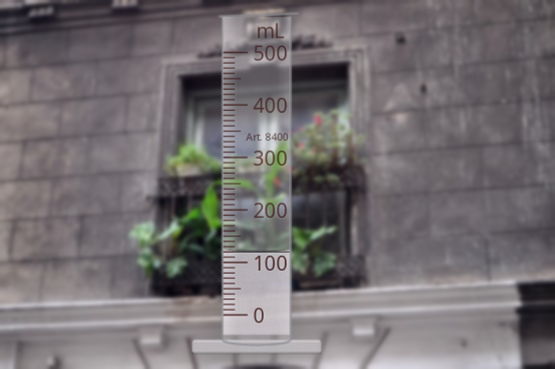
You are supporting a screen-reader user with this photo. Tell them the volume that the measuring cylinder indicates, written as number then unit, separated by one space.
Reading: 120 mL
